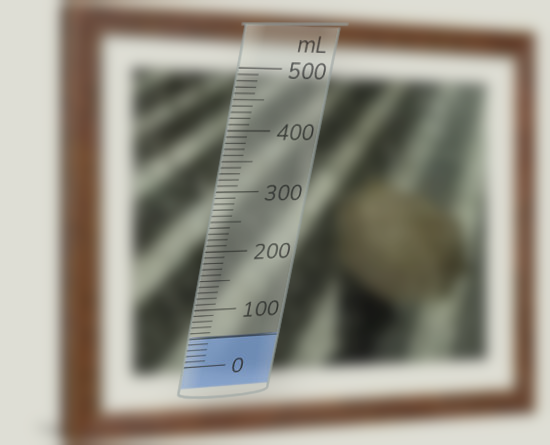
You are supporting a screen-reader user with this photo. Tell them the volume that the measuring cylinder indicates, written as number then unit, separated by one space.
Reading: 50 mL
